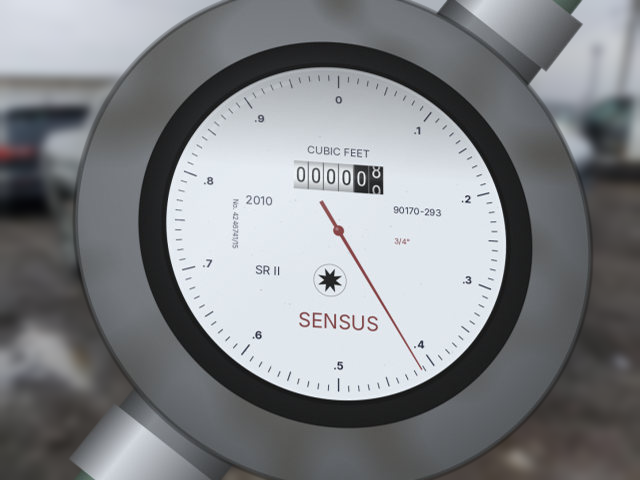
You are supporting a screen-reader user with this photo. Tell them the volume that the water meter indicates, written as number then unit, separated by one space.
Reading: 8.41 ft³
